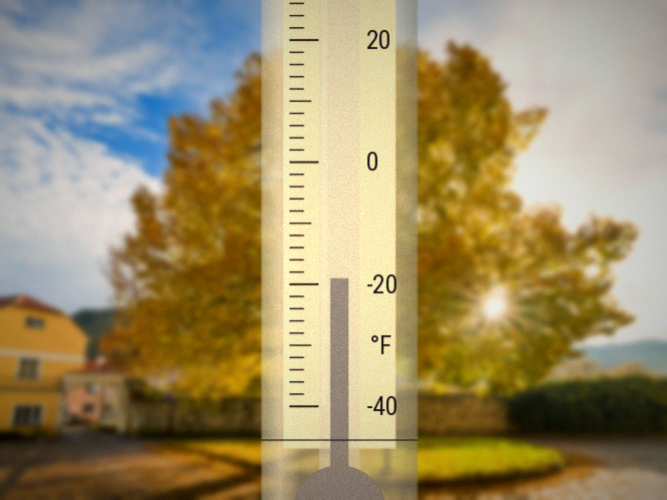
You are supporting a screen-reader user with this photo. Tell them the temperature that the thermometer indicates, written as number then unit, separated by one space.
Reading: -19 °F
